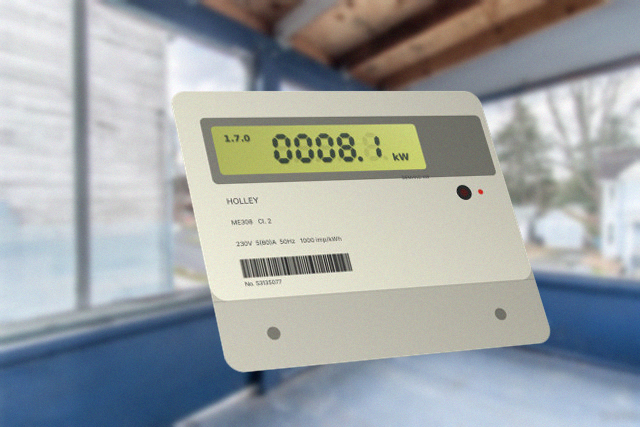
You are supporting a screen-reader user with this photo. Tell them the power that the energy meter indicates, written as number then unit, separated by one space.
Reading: 8.1 kW
